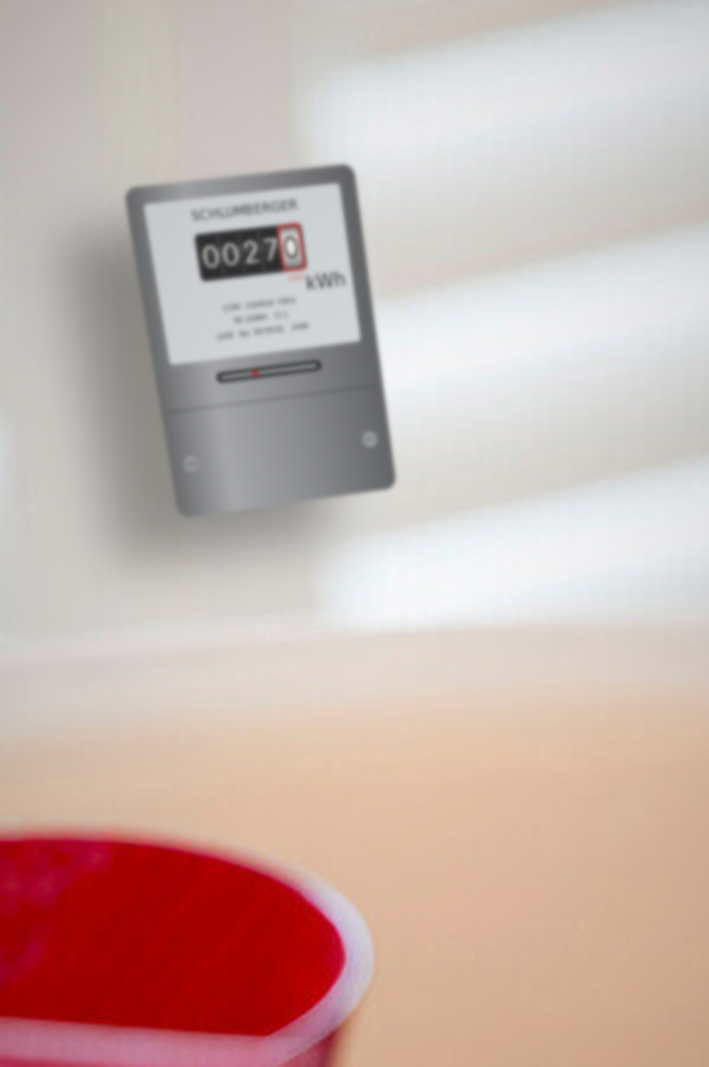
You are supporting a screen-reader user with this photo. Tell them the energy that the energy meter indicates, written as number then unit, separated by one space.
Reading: 27.0 kWh
